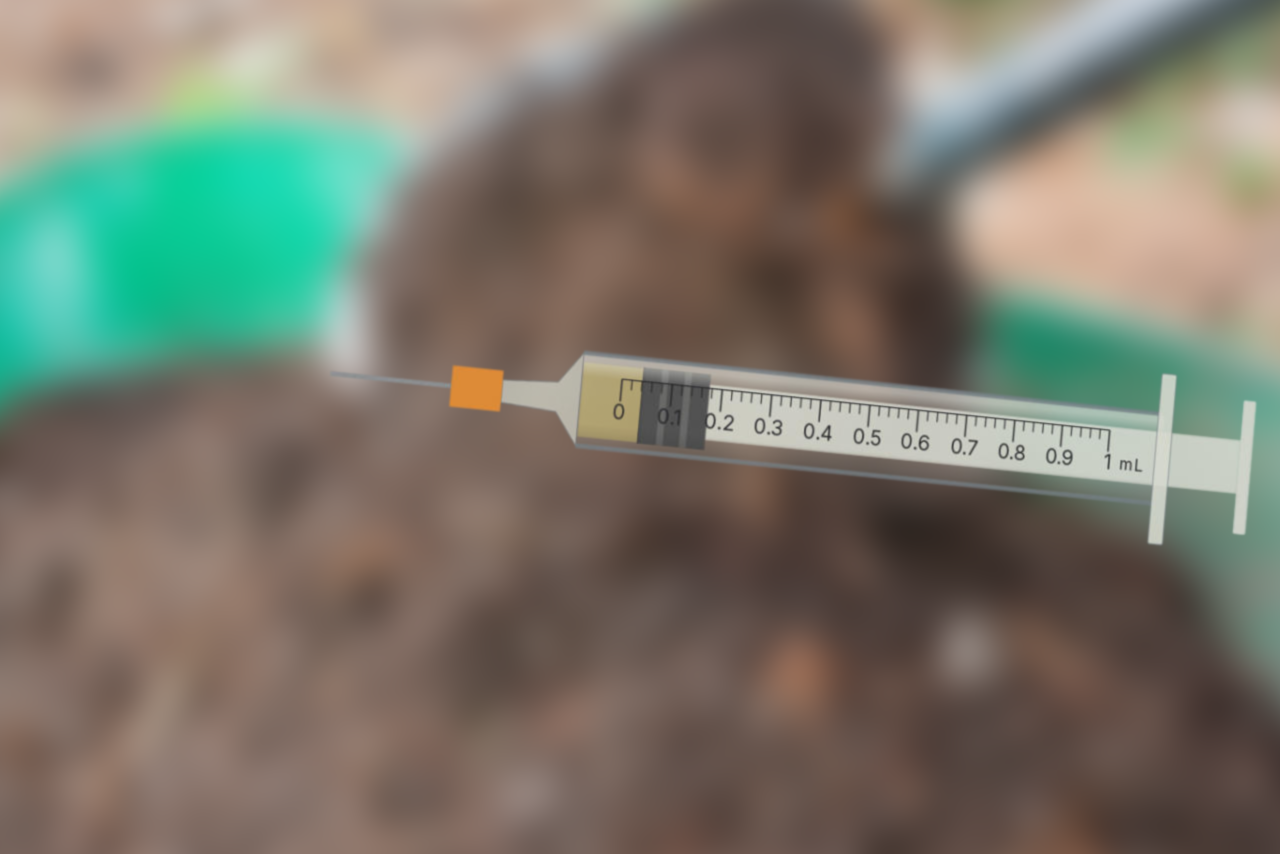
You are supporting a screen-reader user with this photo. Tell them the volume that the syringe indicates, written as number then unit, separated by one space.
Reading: 0.04 mL
